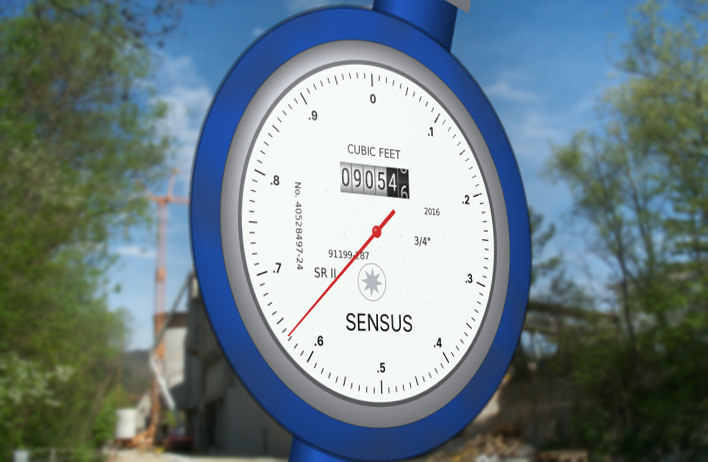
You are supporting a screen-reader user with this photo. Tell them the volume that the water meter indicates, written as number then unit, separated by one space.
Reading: 90545.63 ft³
